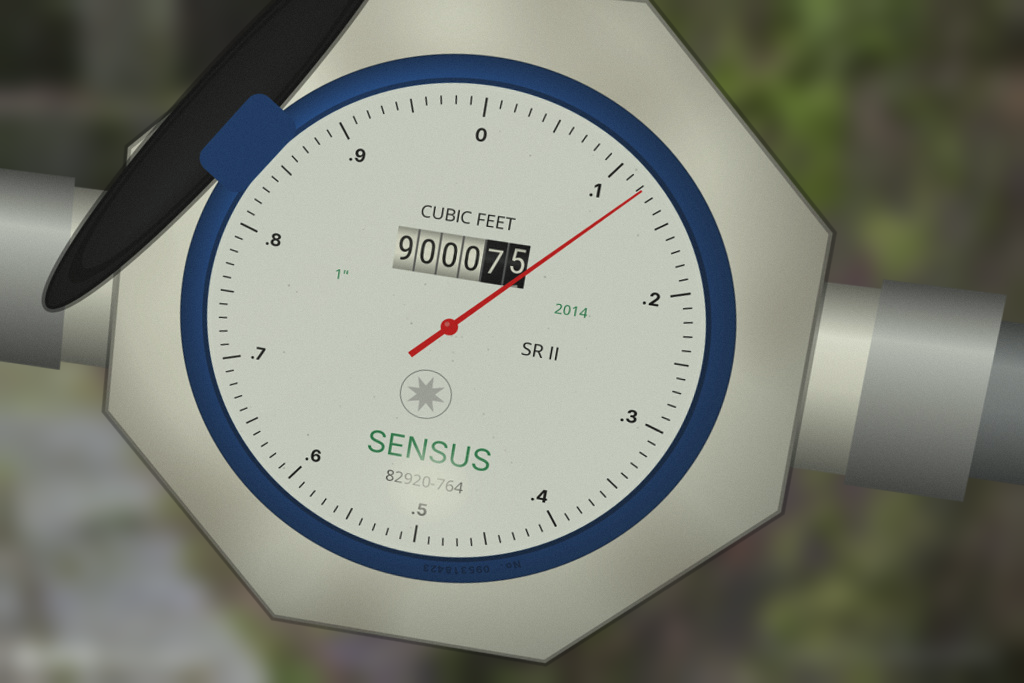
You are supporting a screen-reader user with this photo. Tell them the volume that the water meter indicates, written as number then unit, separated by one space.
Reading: 900075.12 ft³
